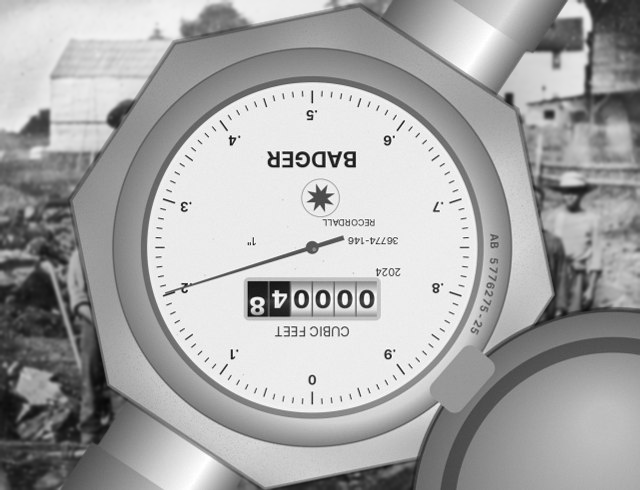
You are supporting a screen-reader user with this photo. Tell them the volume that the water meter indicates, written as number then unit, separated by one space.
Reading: 48.20 ft³
